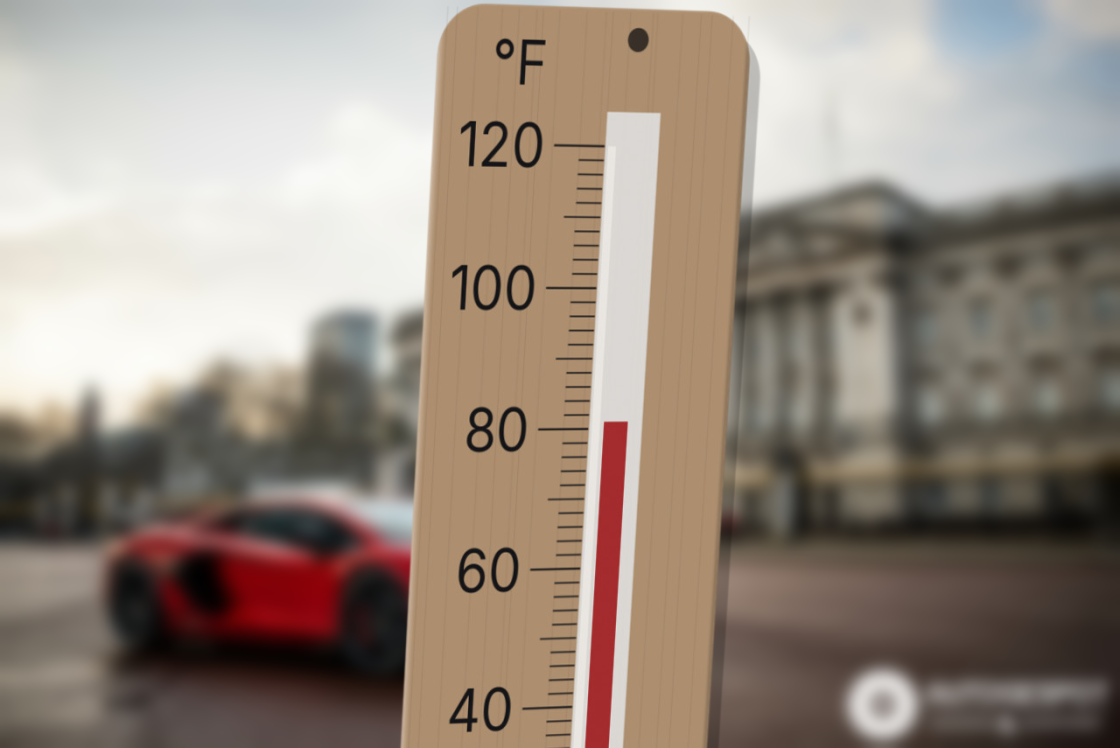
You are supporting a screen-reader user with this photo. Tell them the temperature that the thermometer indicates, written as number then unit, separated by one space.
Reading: 81 °F
